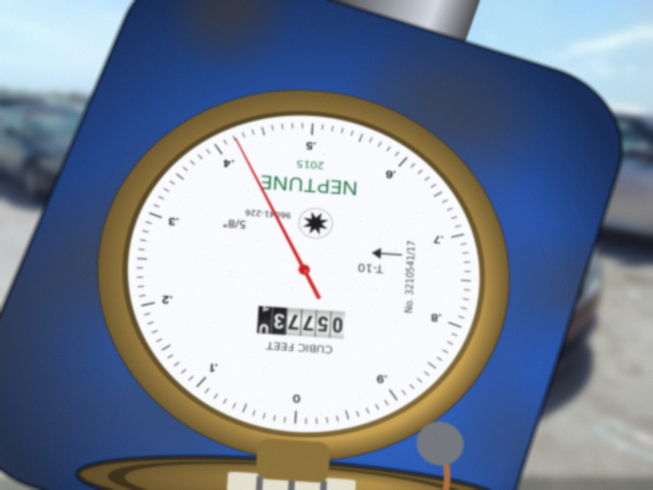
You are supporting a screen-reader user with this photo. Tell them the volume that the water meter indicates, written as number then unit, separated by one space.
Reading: 57730.42 ft³
